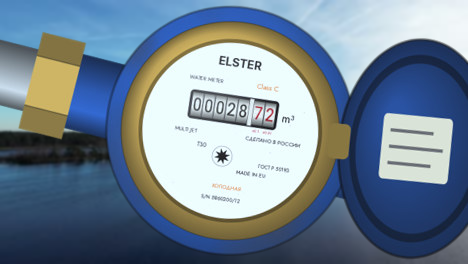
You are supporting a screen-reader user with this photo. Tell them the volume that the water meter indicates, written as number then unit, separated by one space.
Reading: 28.72 m³
